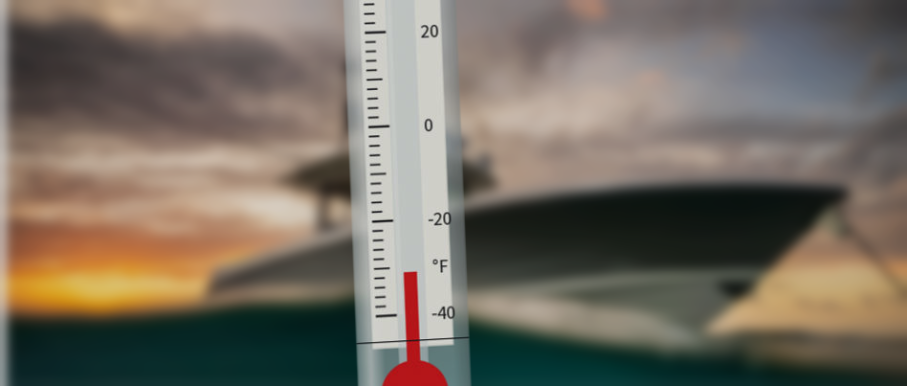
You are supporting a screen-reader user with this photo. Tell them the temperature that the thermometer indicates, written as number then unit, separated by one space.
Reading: -31 °F
